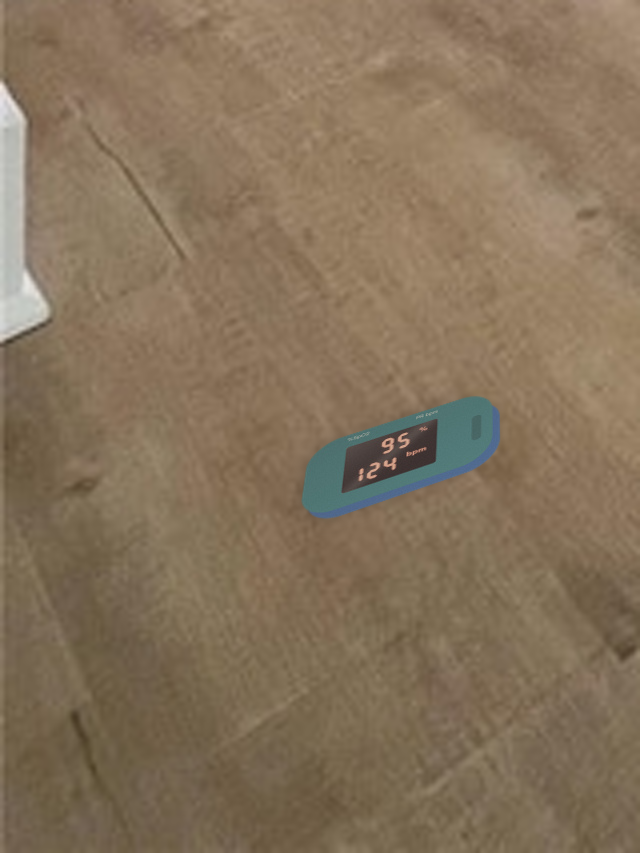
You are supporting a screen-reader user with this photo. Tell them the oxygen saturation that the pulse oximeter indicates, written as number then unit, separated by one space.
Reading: 95 %
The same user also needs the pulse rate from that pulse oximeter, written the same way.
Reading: 124 bpm
